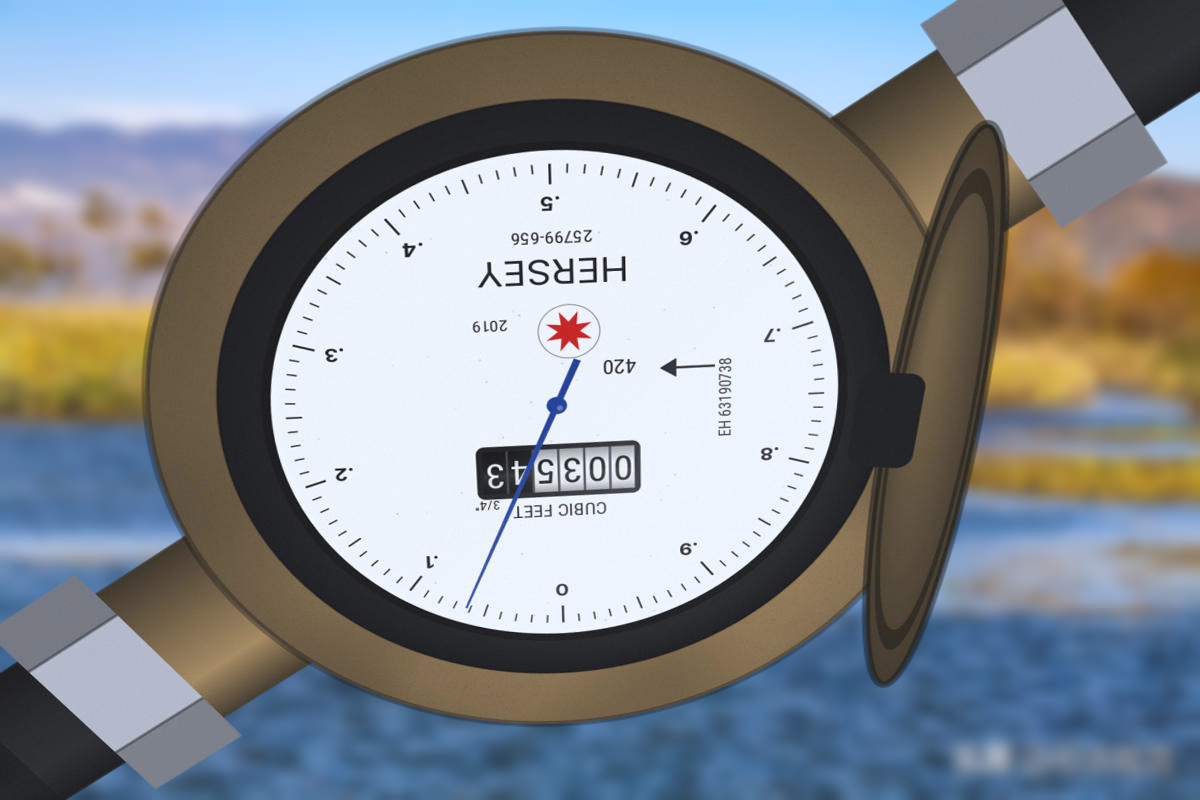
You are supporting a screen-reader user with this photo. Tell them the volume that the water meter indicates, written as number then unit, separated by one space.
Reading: 3543.06 ft³
